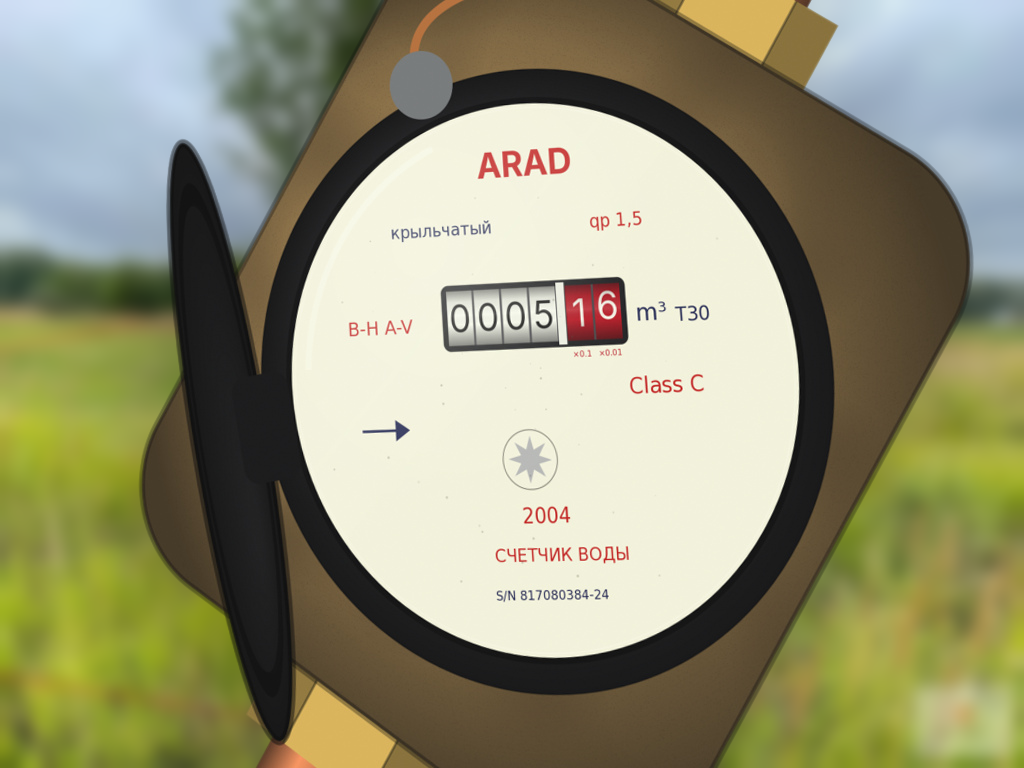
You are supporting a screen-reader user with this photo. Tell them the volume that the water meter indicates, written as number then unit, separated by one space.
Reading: 5.16 m³
